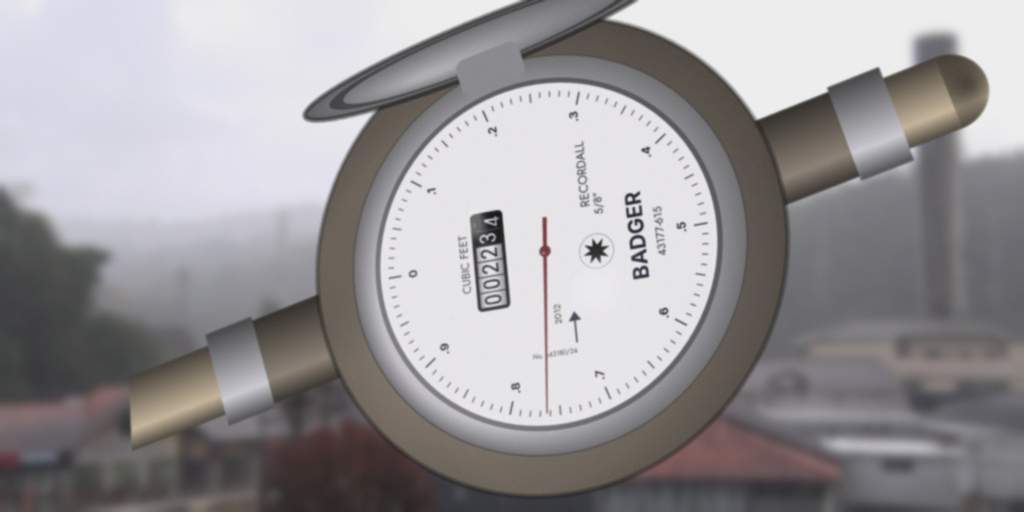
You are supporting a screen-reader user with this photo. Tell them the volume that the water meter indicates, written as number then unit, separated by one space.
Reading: 2233.76 ft³
